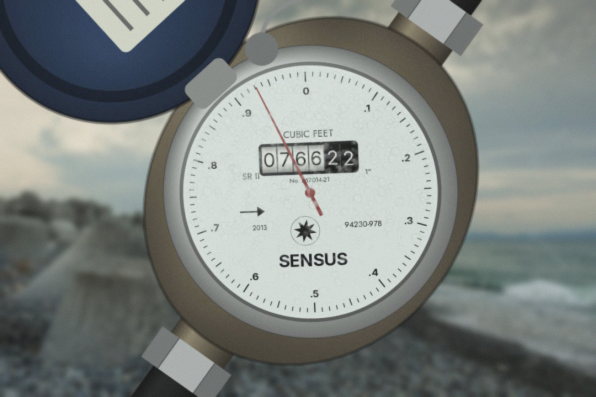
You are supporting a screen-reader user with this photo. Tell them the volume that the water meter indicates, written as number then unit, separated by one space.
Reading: 76621.93 ft³
